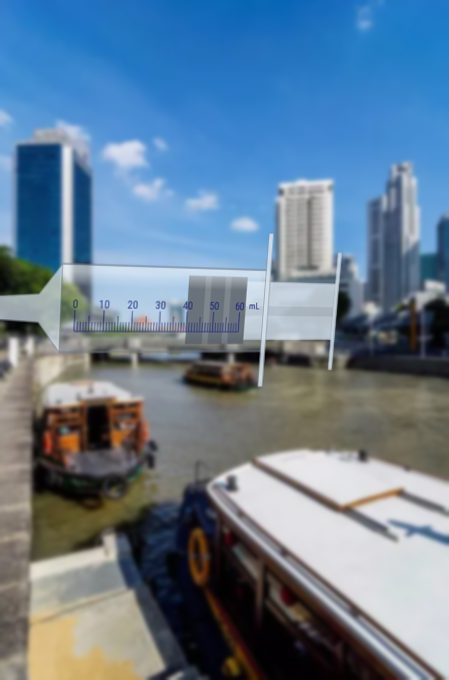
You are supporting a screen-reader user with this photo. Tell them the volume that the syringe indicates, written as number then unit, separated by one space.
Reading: 40 mL
